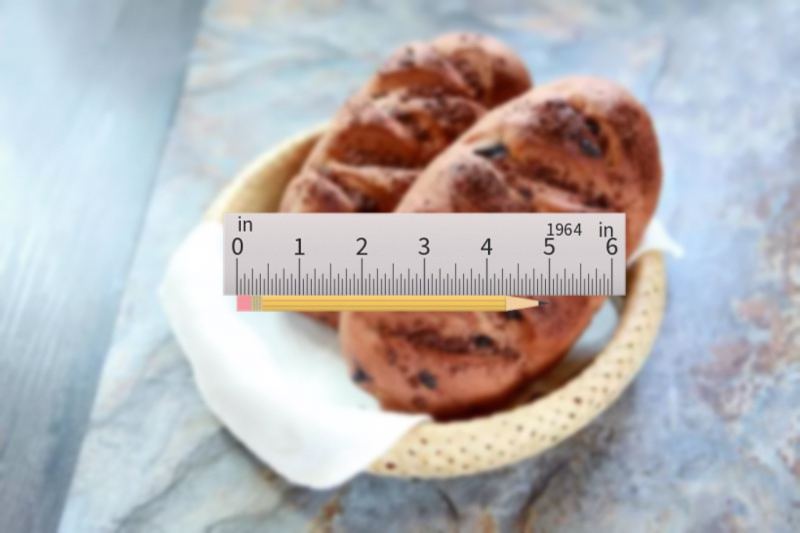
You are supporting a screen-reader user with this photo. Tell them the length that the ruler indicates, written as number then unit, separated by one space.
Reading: 5 in
